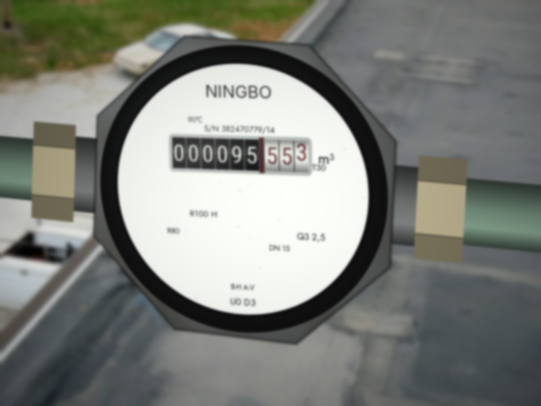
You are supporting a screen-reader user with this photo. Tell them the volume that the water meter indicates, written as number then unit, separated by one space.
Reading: 95.553 m³
